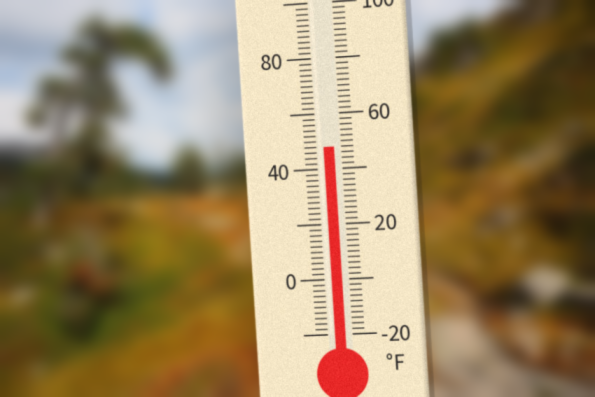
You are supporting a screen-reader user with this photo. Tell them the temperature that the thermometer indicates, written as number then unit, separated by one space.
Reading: 48 °F
